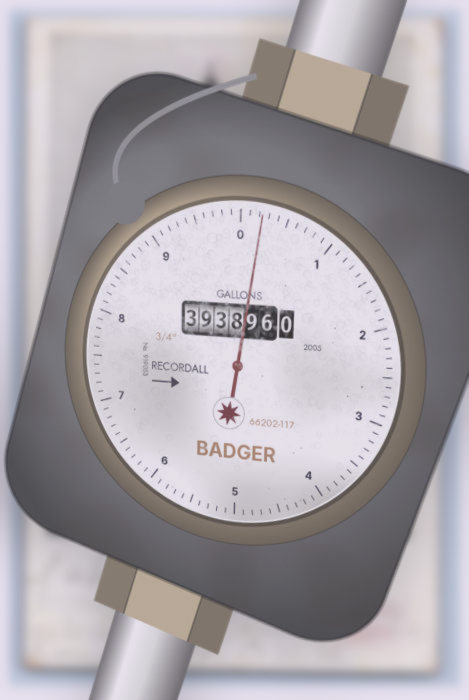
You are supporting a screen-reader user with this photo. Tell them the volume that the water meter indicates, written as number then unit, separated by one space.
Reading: 3938960.2 gal
